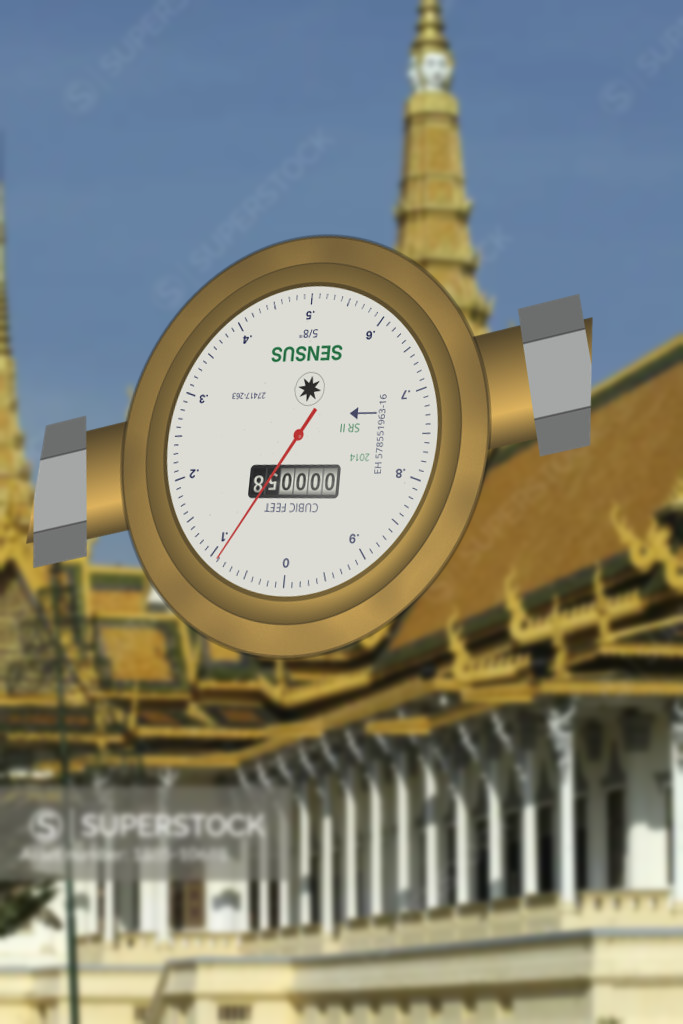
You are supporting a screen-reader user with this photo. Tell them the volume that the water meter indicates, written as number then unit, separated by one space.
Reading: 58.09 ft³
